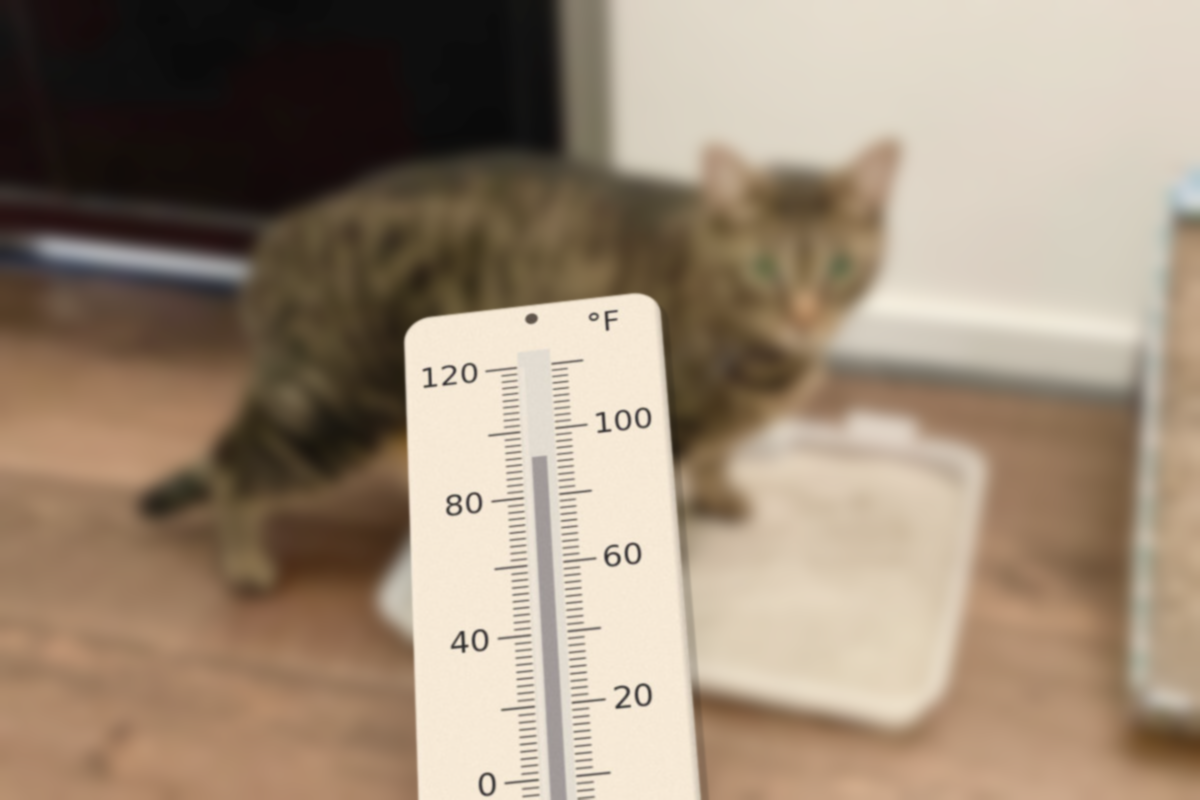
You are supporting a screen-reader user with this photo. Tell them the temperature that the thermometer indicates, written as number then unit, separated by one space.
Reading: 92 °F
